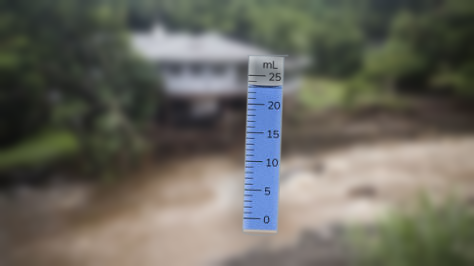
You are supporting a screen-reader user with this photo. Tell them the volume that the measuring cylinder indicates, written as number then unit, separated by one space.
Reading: 23 mL
